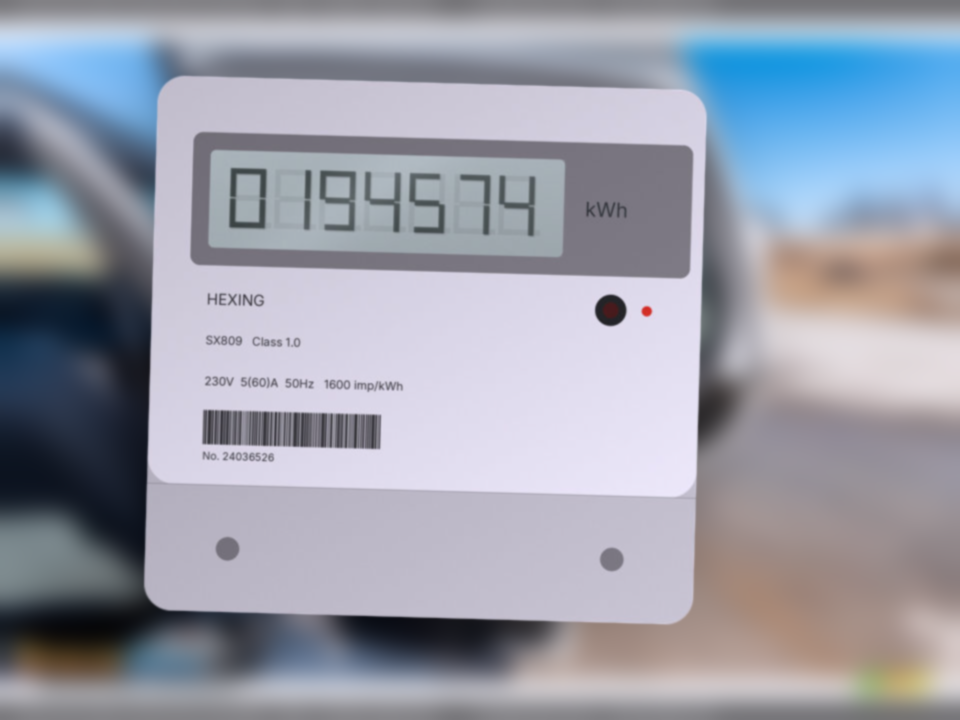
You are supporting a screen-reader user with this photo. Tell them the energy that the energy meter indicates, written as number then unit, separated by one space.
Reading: 194574 kWh
